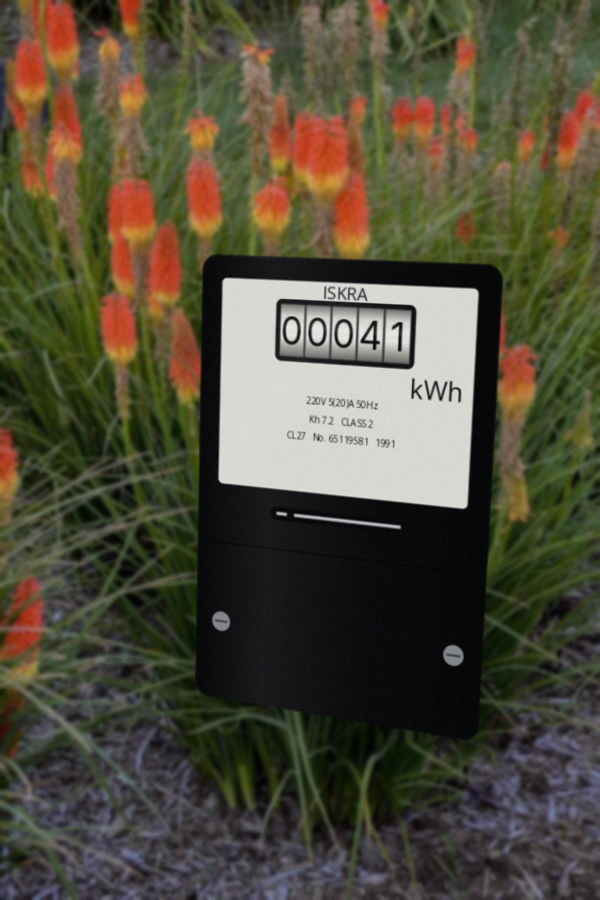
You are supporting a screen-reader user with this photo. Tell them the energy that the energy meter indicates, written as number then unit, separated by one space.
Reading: 41 kWh
